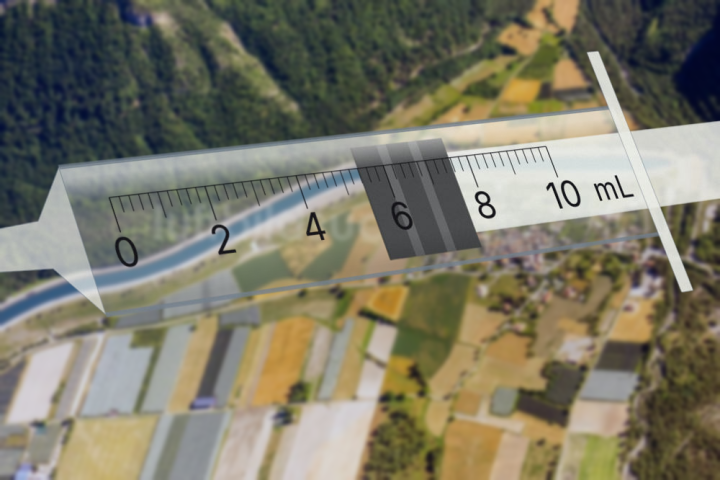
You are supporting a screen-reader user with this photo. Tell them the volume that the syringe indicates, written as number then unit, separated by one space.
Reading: 5.4 mL
